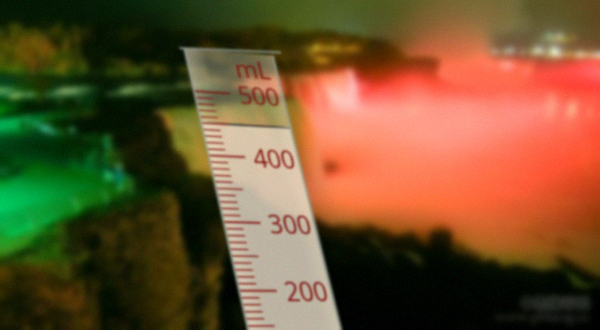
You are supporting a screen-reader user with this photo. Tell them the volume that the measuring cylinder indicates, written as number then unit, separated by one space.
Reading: 450 mL
